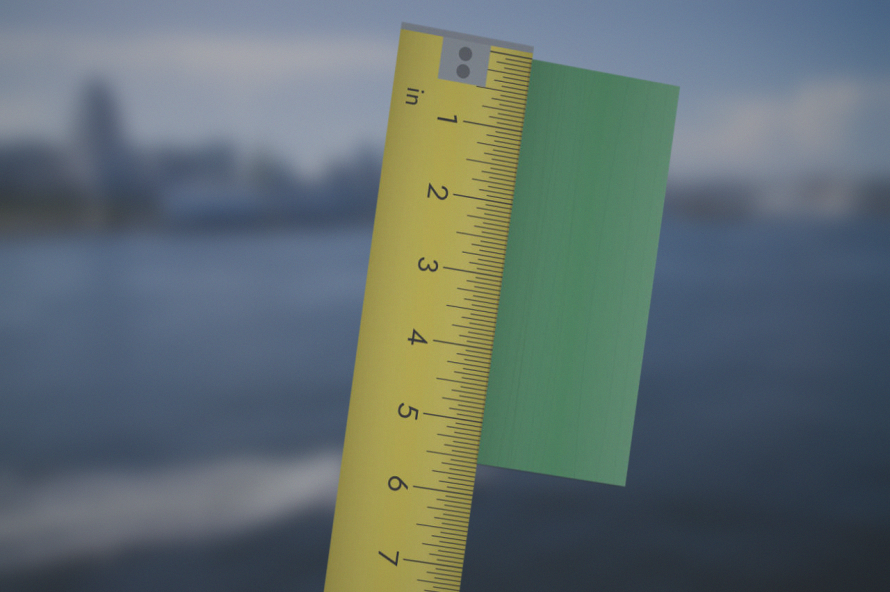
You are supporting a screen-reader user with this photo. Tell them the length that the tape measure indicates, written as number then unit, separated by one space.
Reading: 5.5625 in
